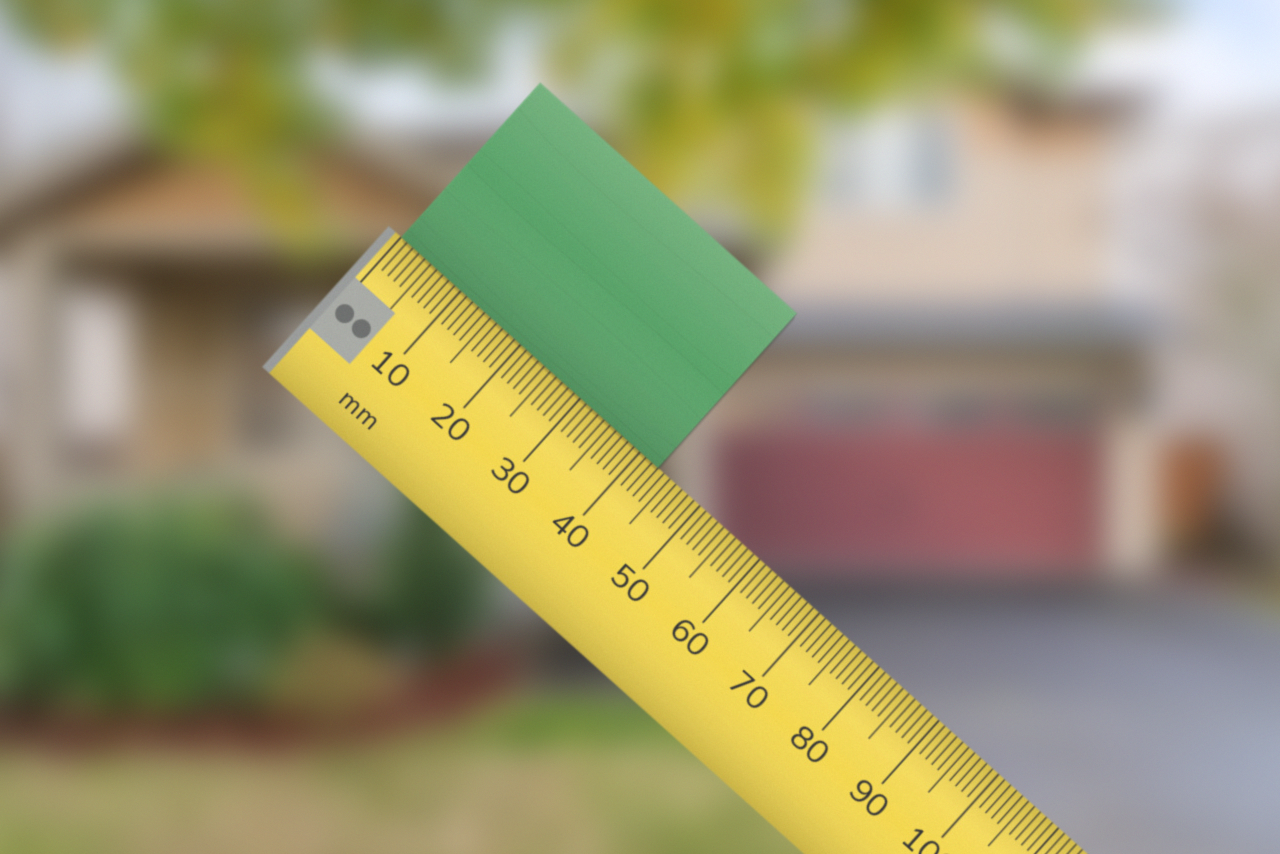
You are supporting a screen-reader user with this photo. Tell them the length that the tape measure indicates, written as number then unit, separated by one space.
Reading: 43 mm
